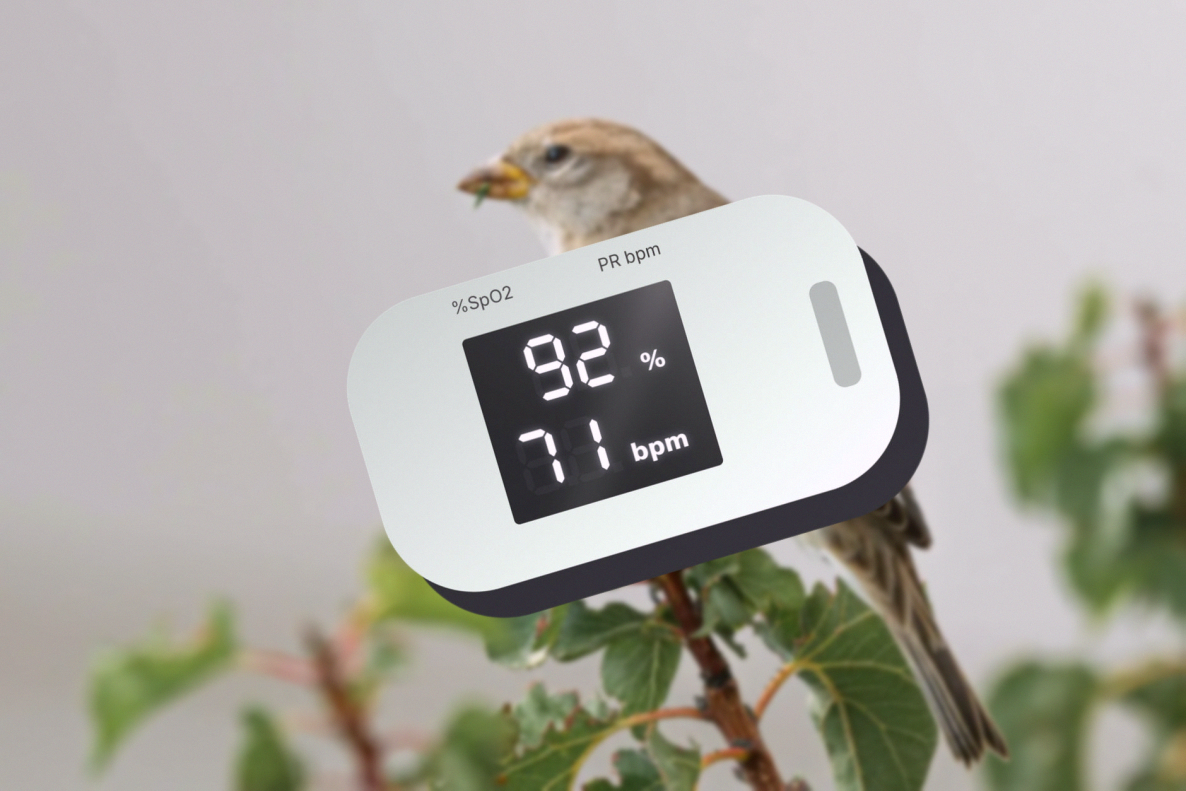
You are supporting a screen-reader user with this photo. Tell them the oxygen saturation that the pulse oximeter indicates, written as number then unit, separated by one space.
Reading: 92 %
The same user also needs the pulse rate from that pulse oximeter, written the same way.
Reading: 71 bpm
